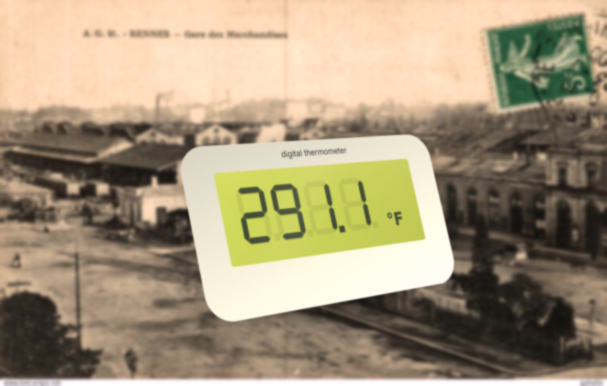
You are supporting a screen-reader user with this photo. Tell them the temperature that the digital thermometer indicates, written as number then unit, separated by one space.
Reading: 291.1 °F
